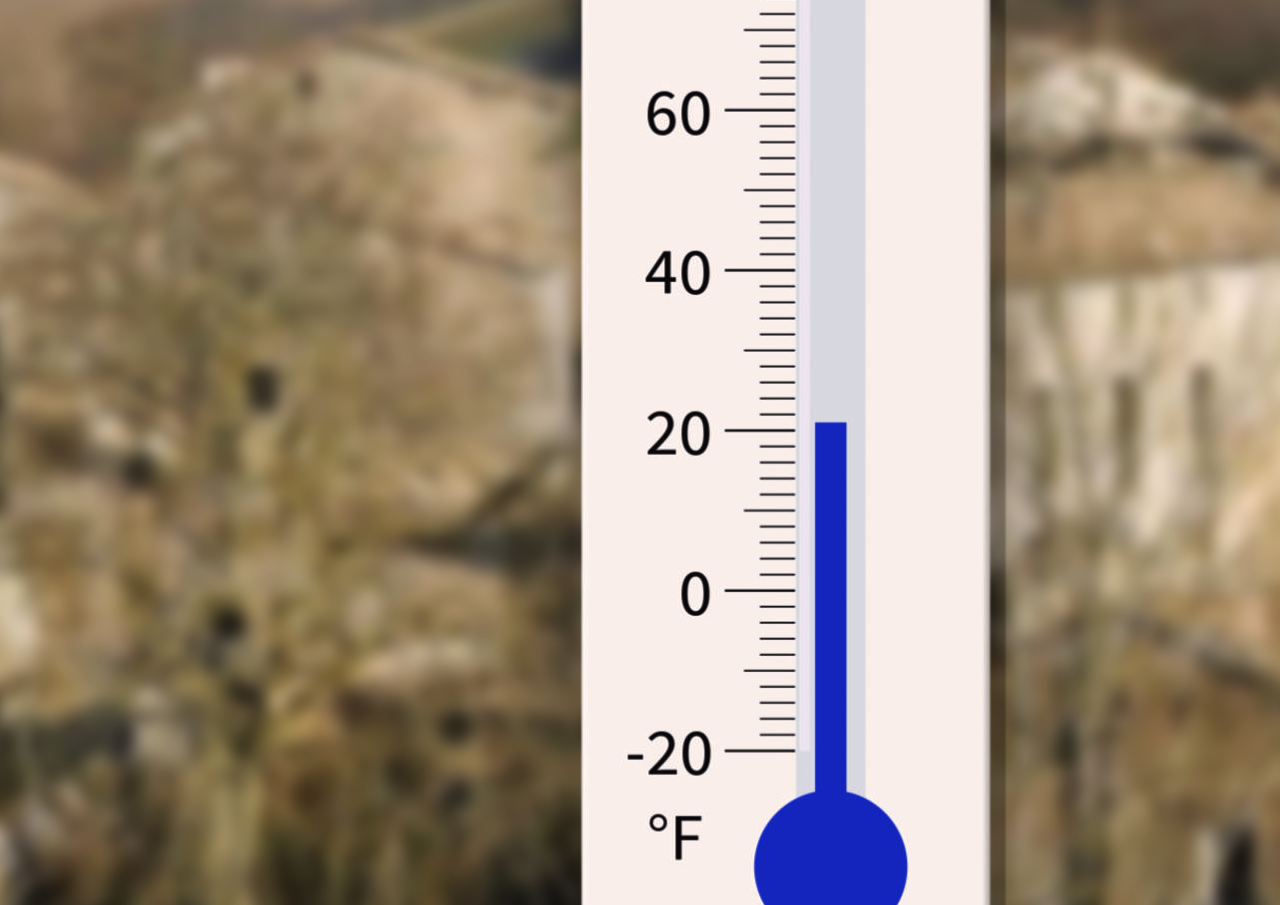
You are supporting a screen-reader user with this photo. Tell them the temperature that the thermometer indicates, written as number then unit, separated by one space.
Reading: 21 °F
